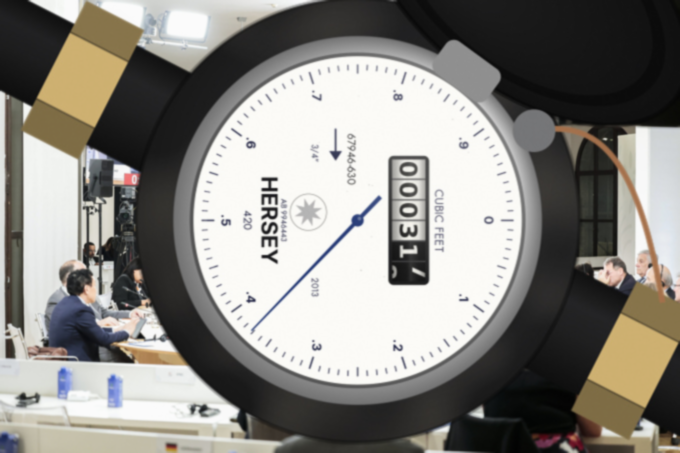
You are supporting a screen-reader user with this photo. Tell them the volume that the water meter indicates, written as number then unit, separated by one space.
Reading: 317.37 ft³
